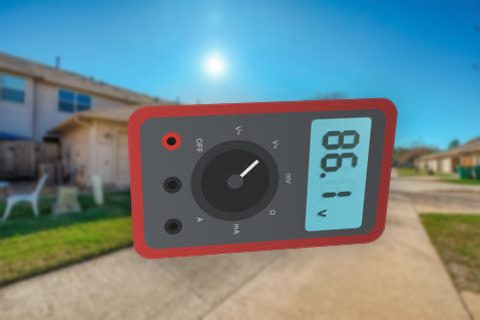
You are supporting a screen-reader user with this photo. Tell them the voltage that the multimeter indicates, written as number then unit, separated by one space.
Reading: 86.1 V
